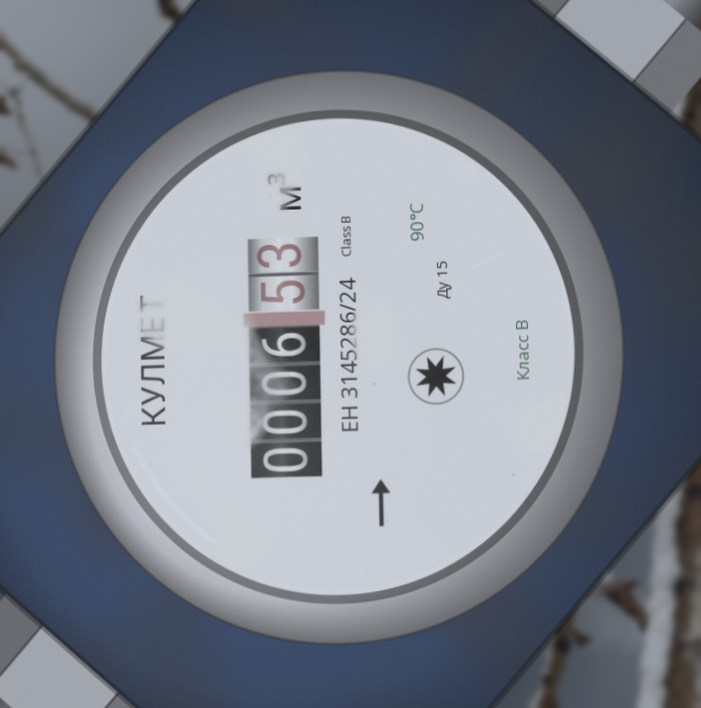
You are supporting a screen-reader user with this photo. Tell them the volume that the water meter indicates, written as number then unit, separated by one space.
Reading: 6.53 m³
